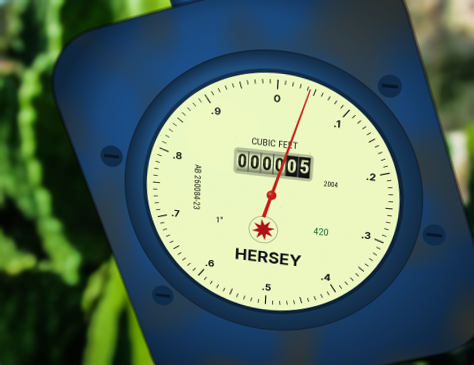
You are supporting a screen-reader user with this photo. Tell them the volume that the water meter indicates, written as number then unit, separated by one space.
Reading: 5.04 ft³
